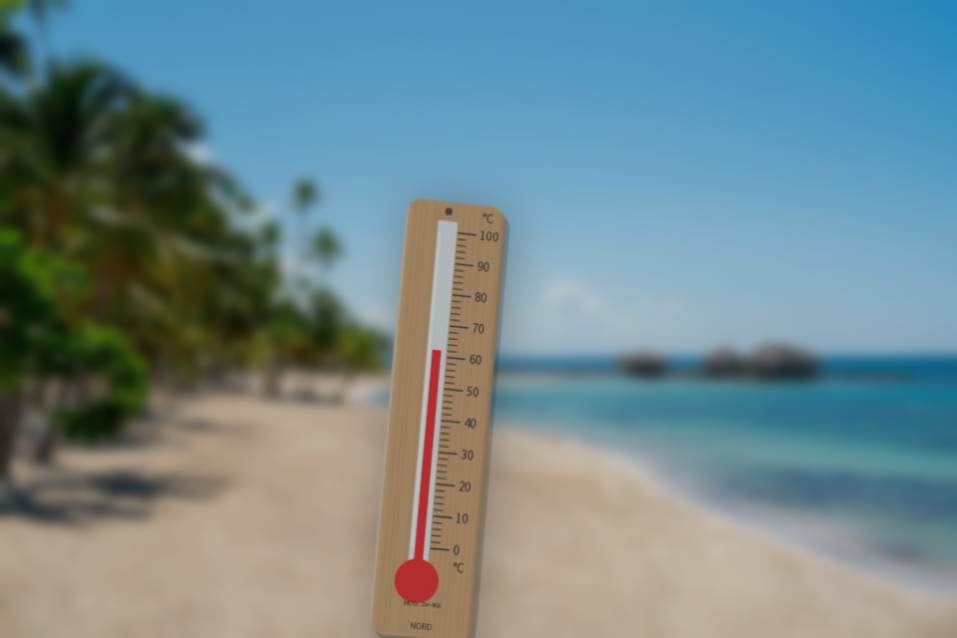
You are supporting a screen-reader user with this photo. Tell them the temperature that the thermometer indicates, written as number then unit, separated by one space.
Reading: 62 °C
